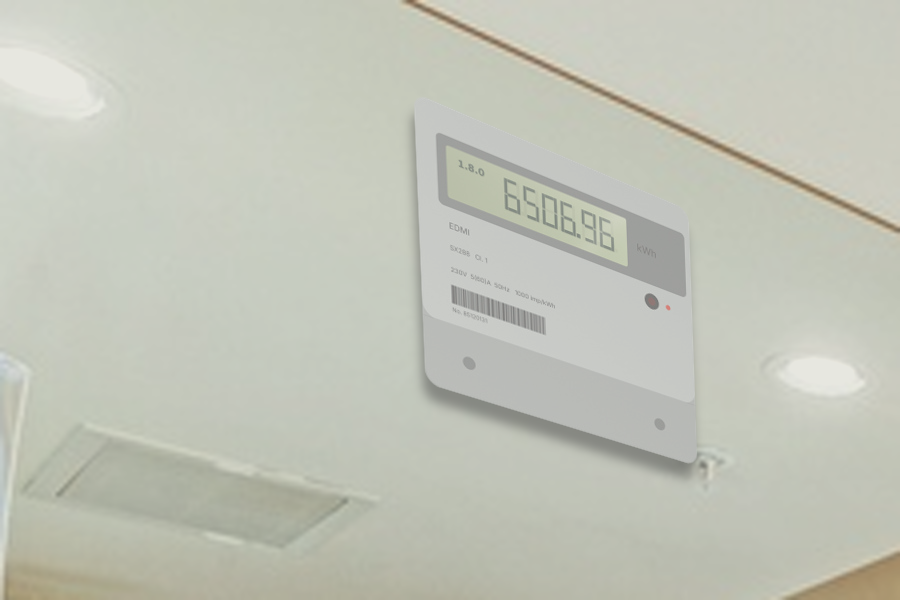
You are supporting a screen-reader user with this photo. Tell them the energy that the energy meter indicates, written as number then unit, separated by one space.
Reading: 6506.96 kWh
